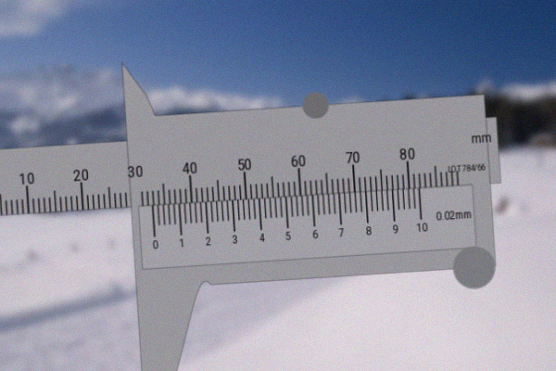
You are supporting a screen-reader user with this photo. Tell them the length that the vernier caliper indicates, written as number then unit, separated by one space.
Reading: 32.8 mm
